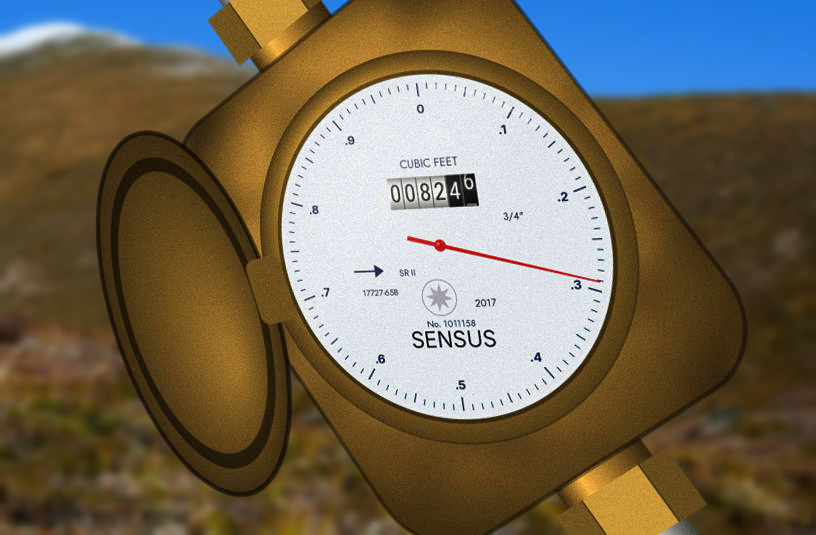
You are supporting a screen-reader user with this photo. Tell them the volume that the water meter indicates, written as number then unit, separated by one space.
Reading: 8246.29 ft³
